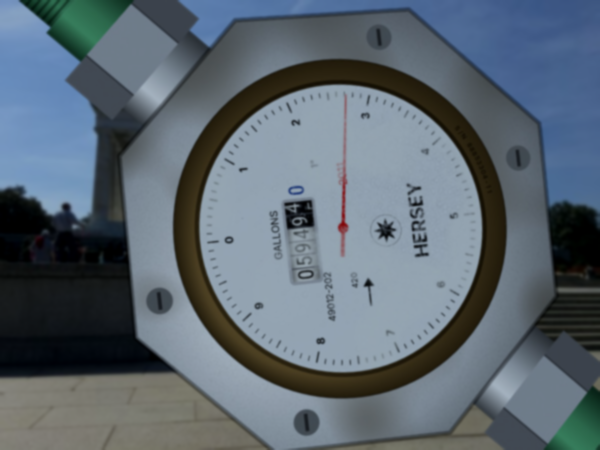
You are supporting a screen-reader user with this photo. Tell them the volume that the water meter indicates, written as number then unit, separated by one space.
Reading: 594942.7 gal
